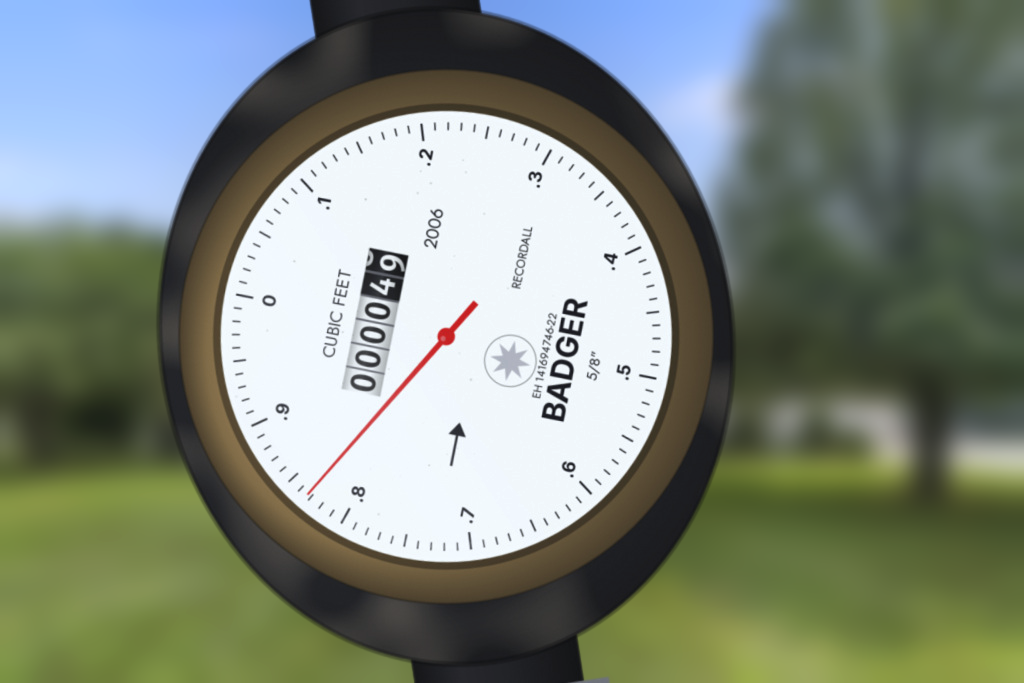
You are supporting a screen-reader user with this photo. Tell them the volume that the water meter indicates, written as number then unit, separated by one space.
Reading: 48.83 ft³
